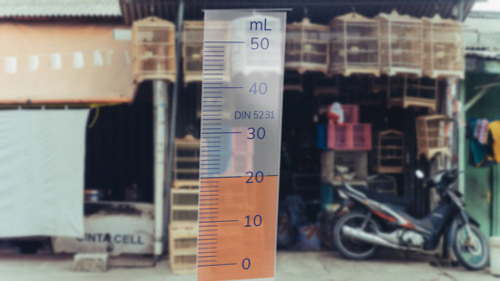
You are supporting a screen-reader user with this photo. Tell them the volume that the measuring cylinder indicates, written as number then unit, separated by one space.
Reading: 20 mL
